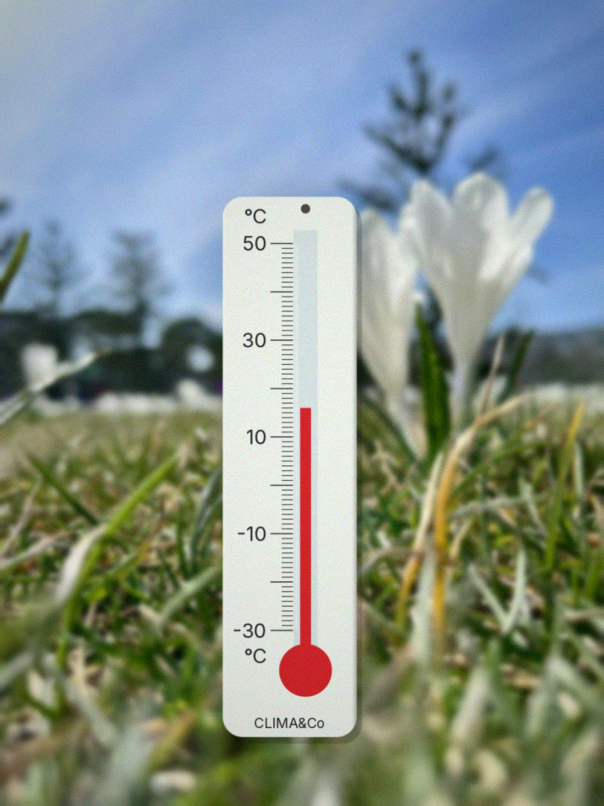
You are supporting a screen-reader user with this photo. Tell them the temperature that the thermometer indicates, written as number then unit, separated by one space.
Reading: 16 °C
